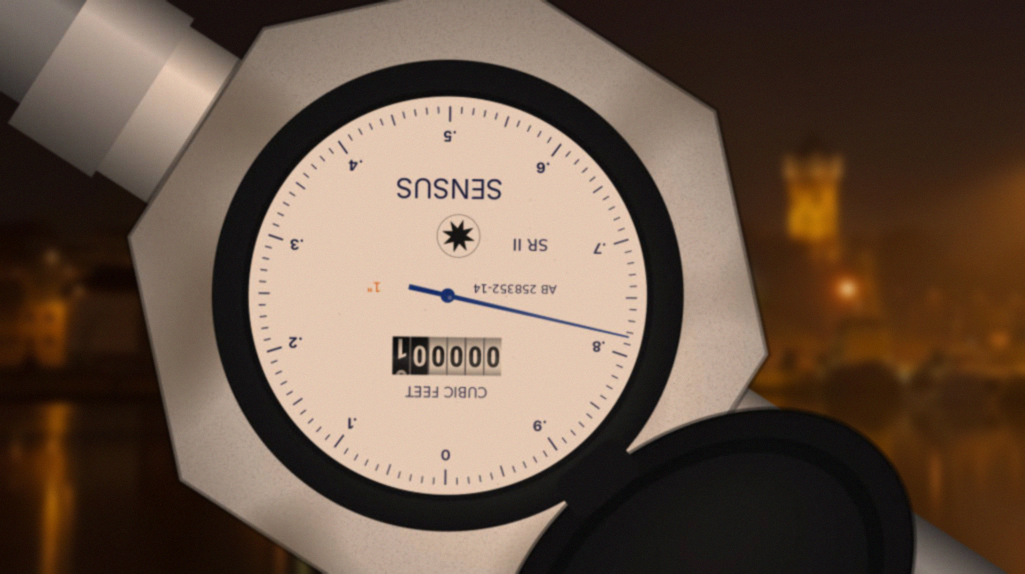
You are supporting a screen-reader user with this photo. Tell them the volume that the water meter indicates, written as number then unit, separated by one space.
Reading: 0.78 ft³
